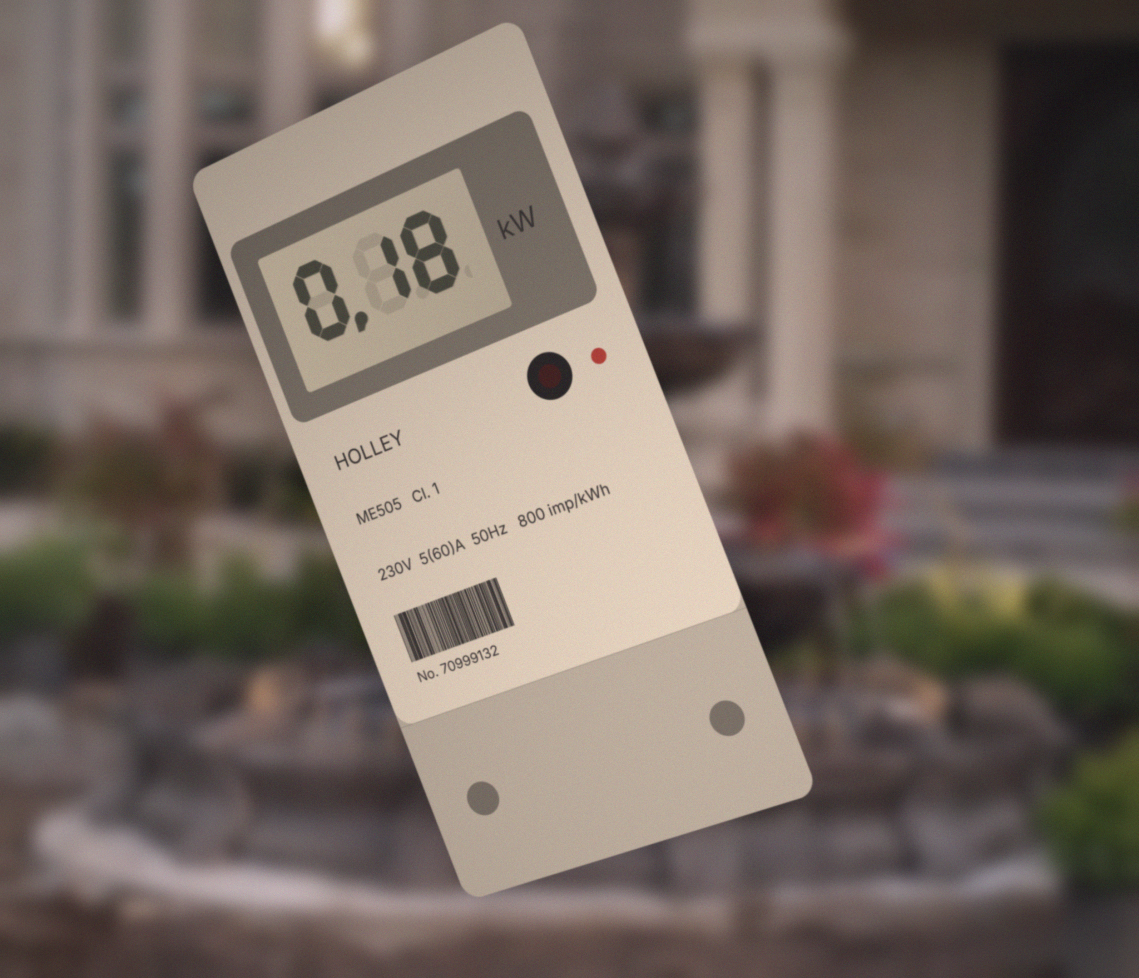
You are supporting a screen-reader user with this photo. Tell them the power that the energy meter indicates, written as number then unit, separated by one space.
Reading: 0.18 kW
